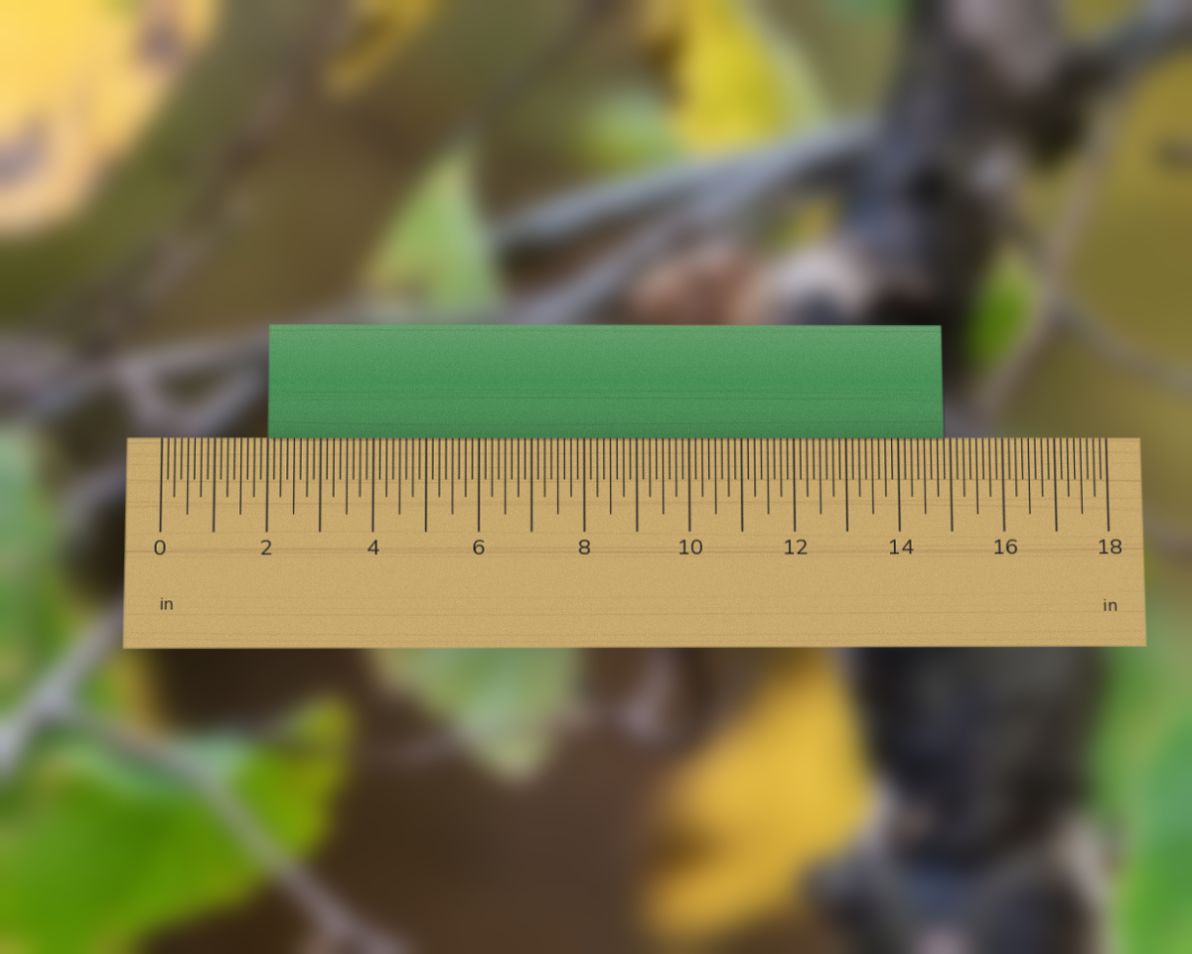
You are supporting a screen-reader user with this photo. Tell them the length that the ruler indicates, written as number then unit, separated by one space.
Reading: 12.875 in
